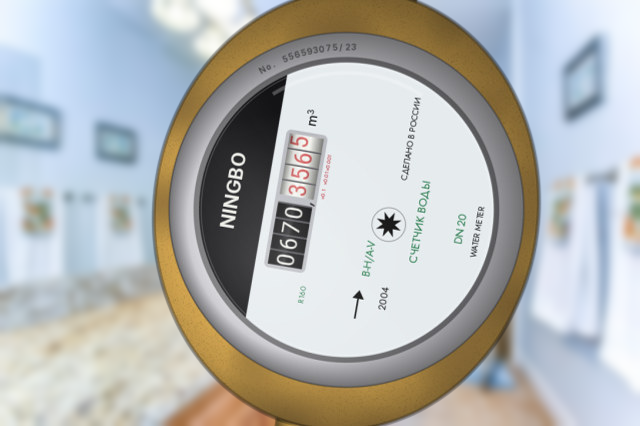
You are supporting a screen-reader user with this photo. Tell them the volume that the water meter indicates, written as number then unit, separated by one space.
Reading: 670.3565 m³
